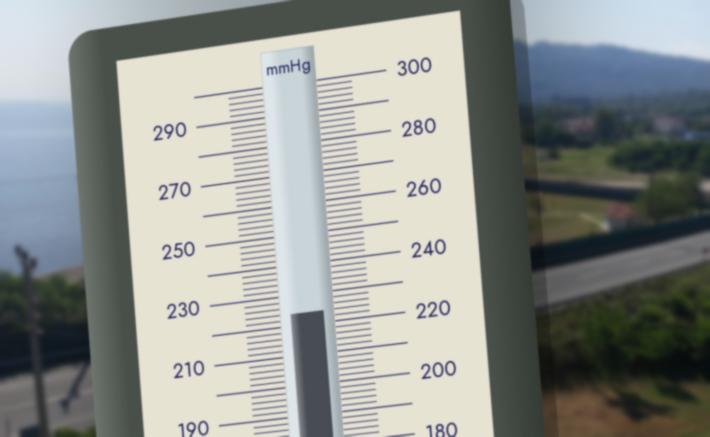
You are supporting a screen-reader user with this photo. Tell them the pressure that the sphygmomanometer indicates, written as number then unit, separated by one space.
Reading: 224 mmHg
